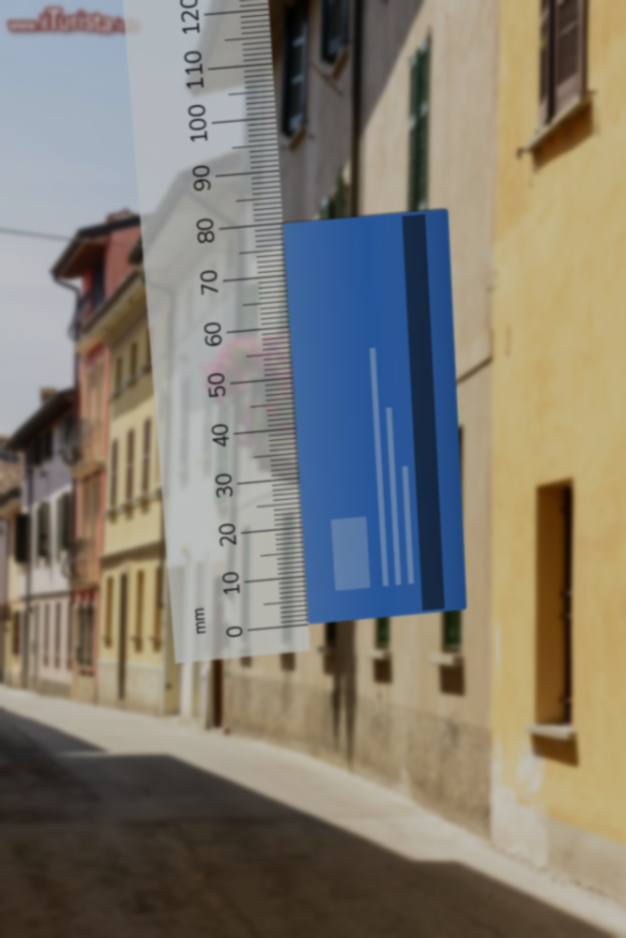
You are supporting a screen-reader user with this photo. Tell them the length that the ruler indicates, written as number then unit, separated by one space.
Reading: 80 mm
